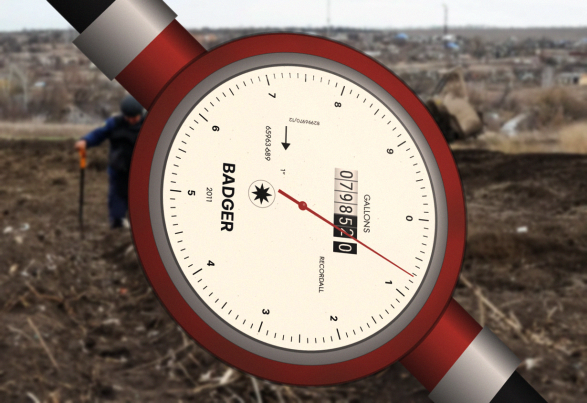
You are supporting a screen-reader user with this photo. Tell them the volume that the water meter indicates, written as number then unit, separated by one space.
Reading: 798520.7 gal
